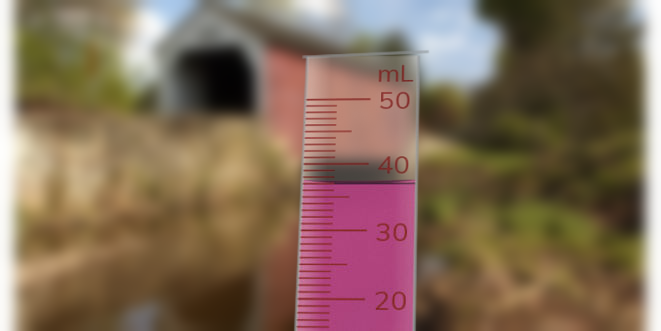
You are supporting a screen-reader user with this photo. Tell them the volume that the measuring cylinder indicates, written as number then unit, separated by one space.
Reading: 37 mL
